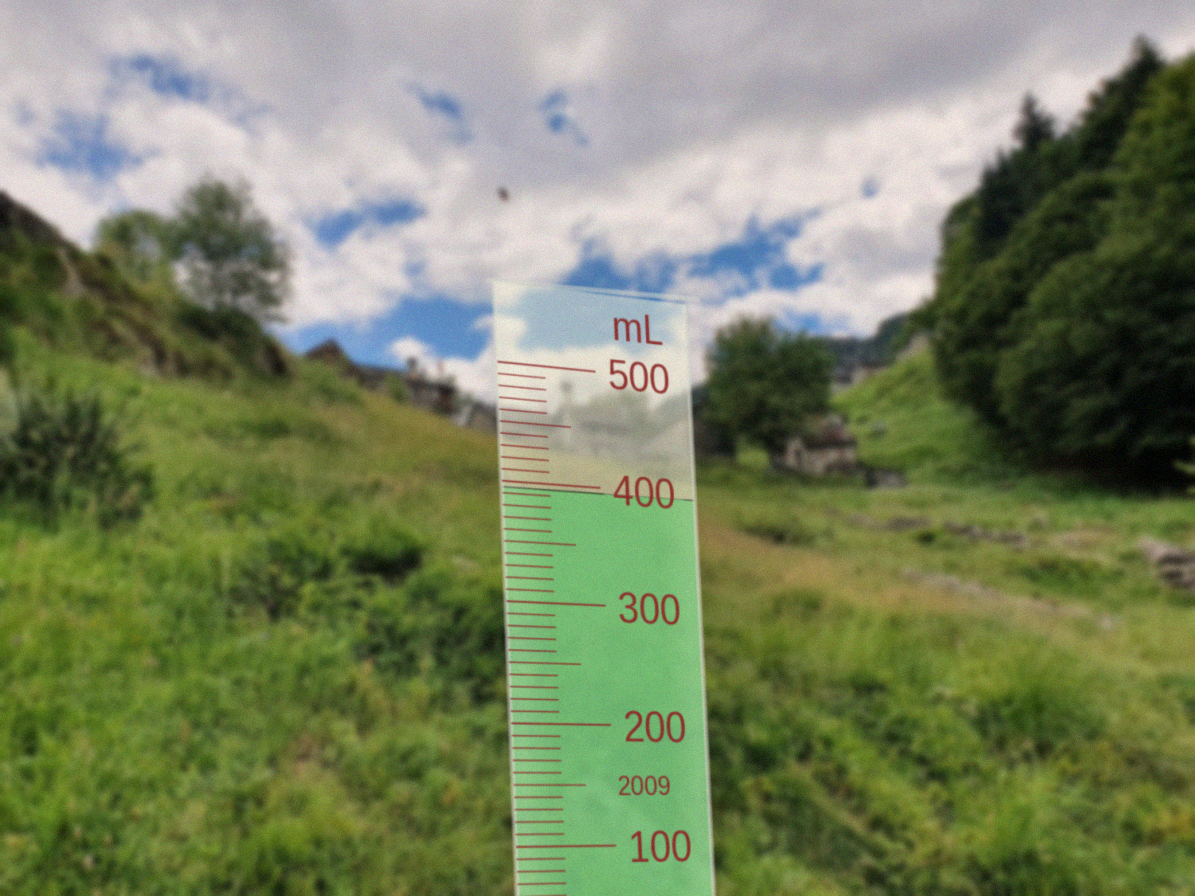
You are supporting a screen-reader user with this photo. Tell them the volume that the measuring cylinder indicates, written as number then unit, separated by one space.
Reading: 395 mL
